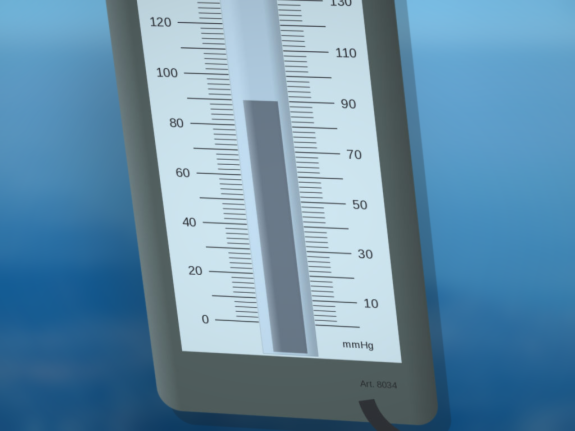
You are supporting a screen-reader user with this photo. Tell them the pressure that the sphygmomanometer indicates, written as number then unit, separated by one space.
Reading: 90 mmHg
